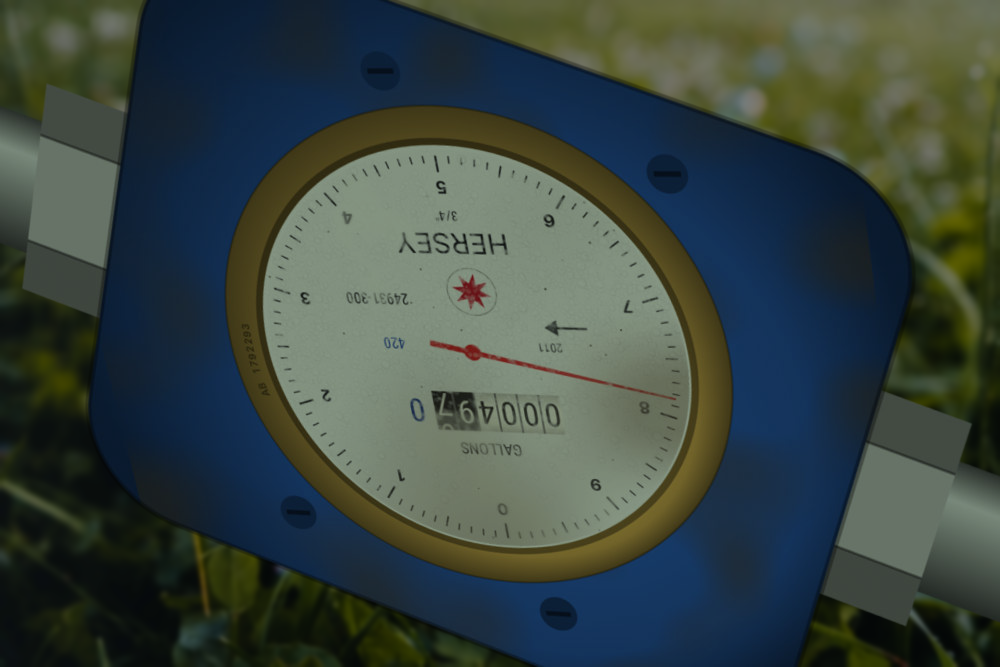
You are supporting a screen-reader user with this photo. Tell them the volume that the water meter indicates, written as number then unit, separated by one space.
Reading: 4967.8 gal
